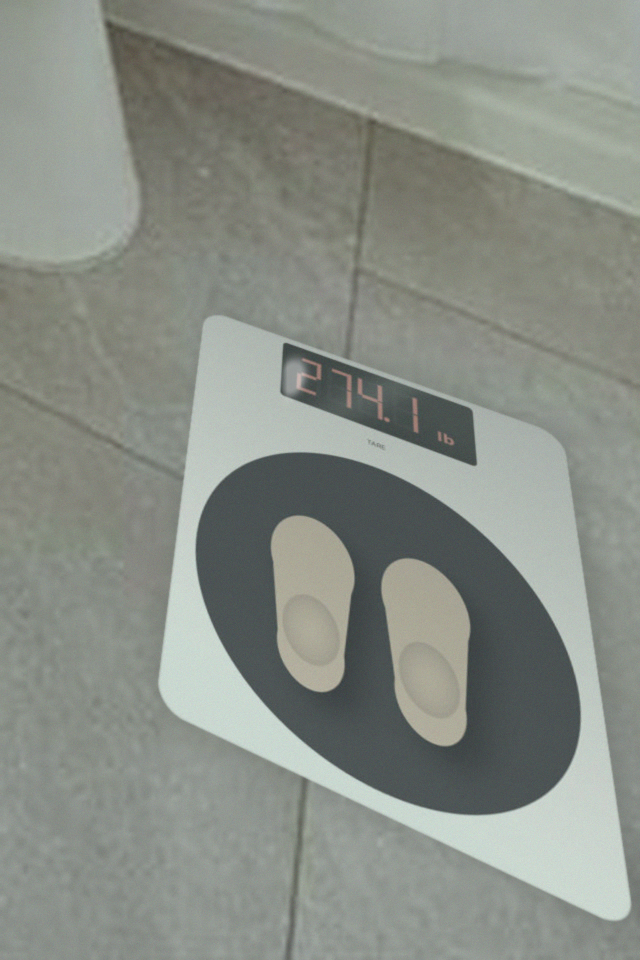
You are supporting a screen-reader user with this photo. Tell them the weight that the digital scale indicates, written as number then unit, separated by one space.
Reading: 274.1 lb
